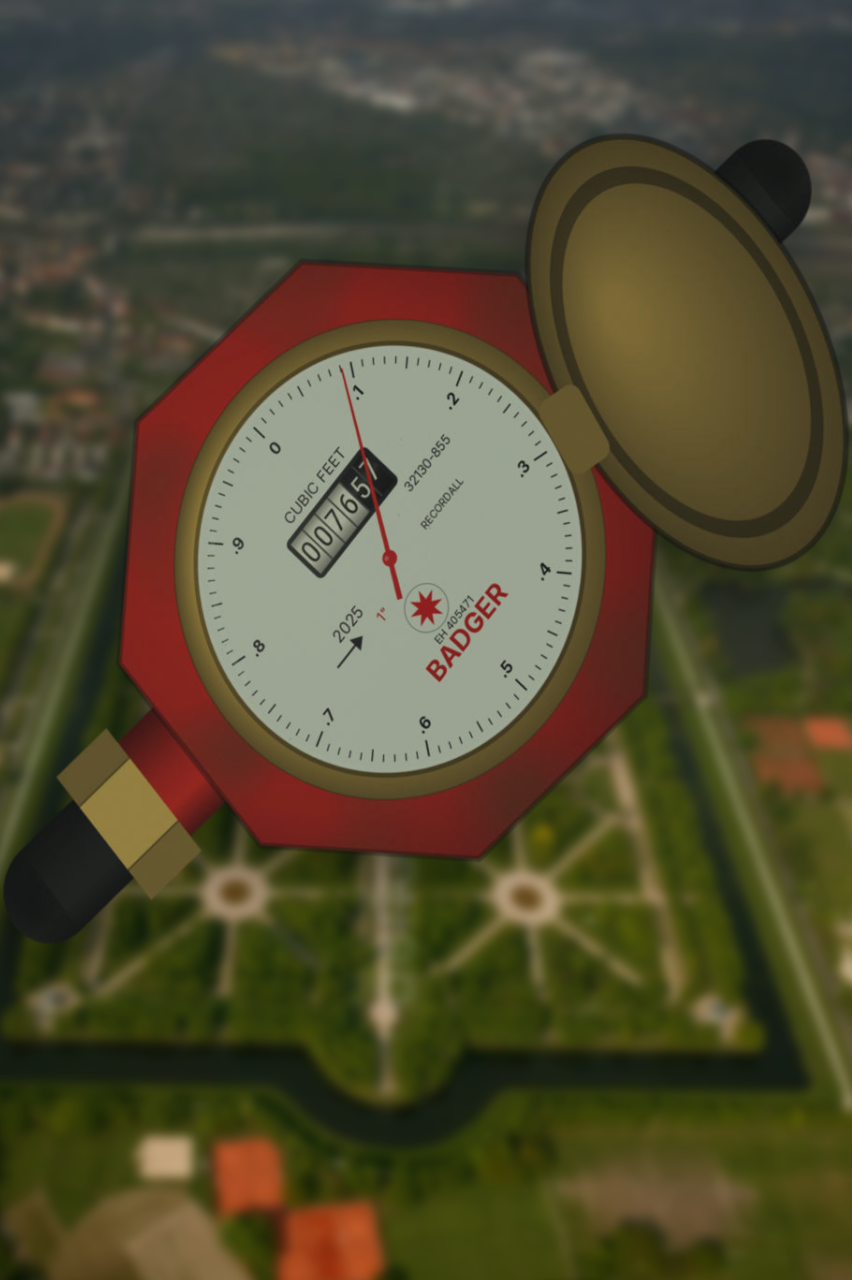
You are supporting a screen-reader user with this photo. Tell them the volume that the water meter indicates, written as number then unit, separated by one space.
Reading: 7657.09 ft³
